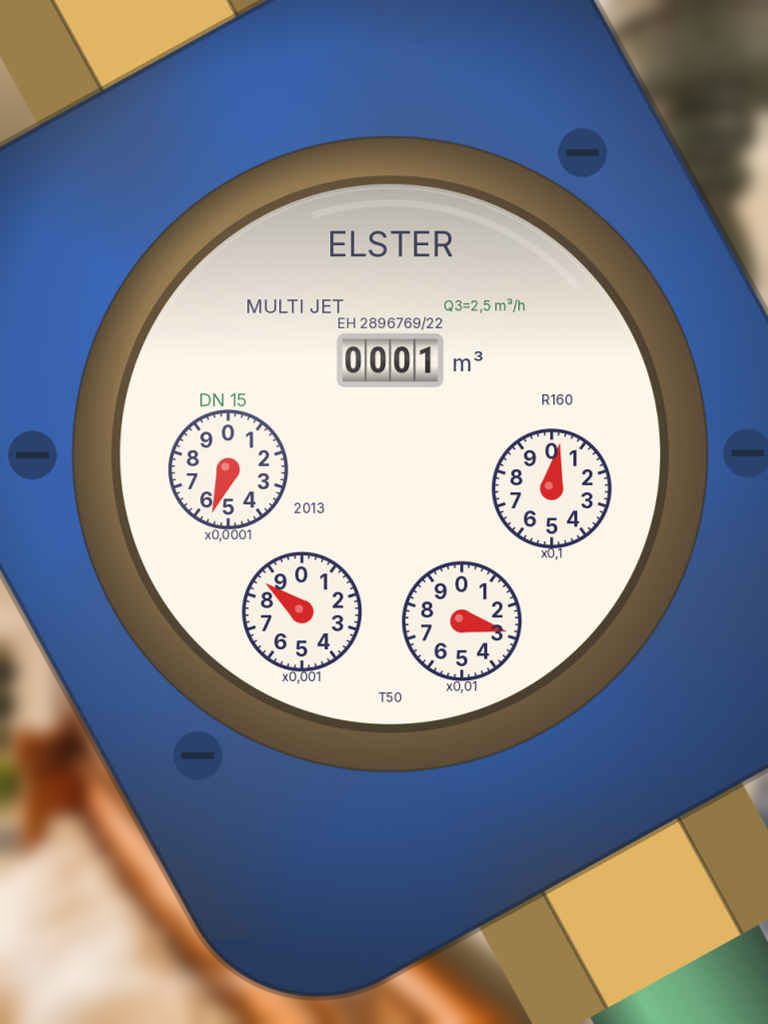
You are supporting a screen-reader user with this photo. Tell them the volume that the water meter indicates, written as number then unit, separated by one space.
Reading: 1.0285 m³
